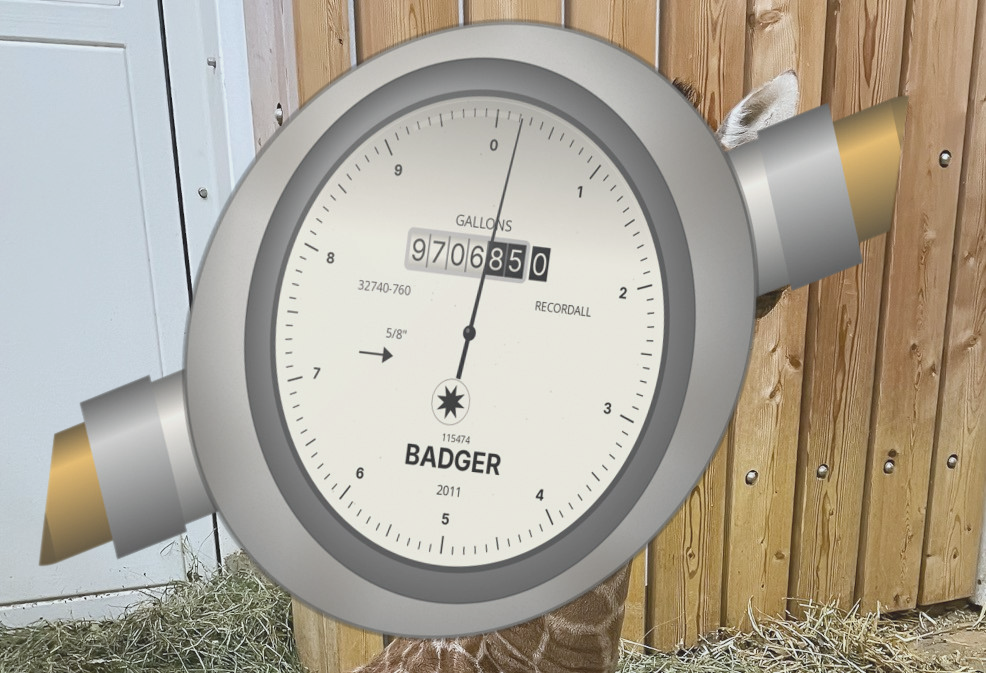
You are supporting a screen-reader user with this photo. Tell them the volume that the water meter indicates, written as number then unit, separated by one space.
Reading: 9706850.2 gal
